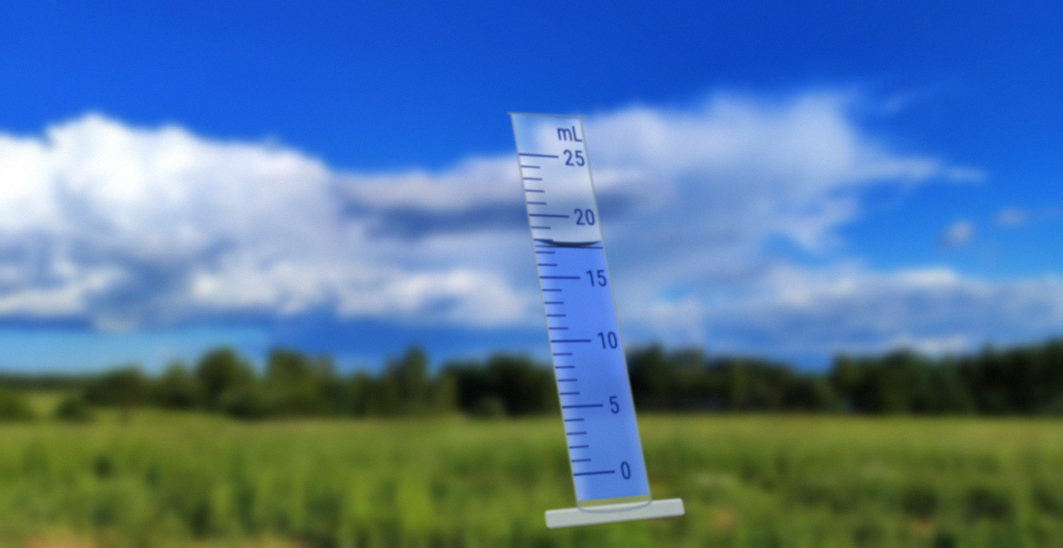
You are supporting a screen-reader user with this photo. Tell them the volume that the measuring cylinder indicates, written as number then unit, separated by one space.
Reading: 17.5 mL
